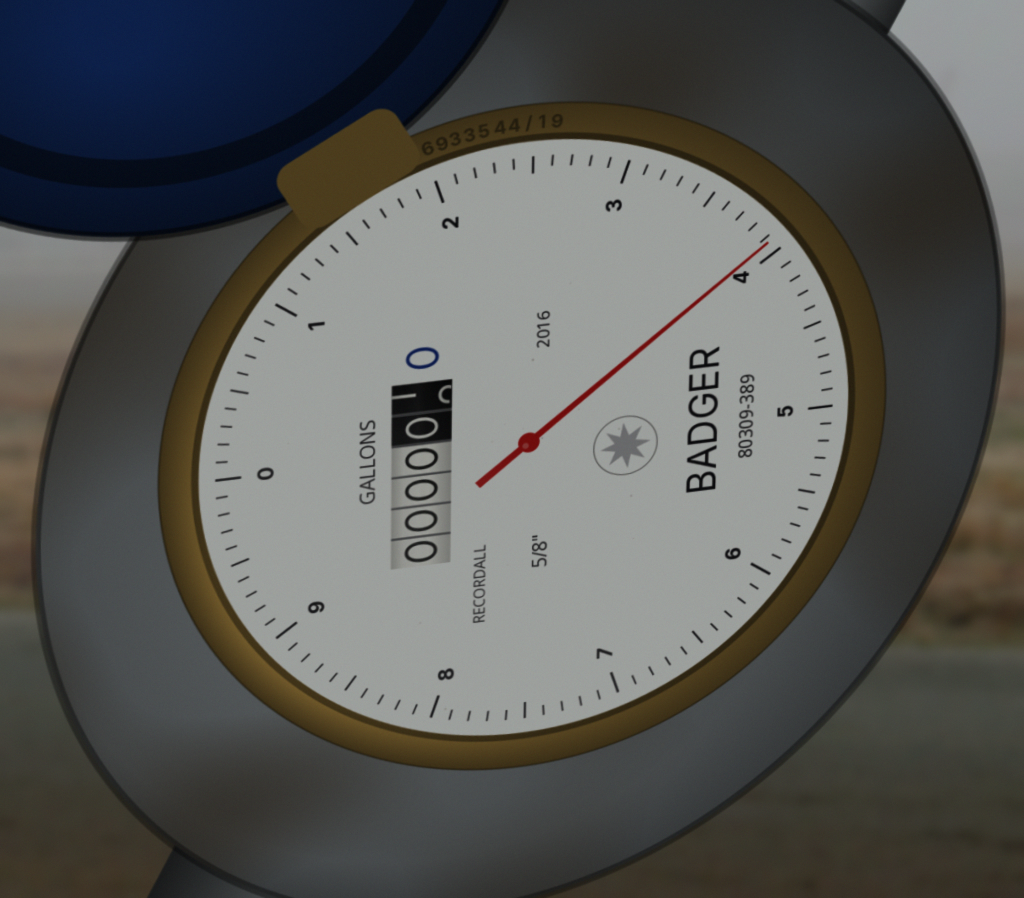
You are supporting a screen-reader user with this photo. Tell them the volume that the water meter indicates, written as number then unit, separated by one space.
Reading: 13.9 gal
